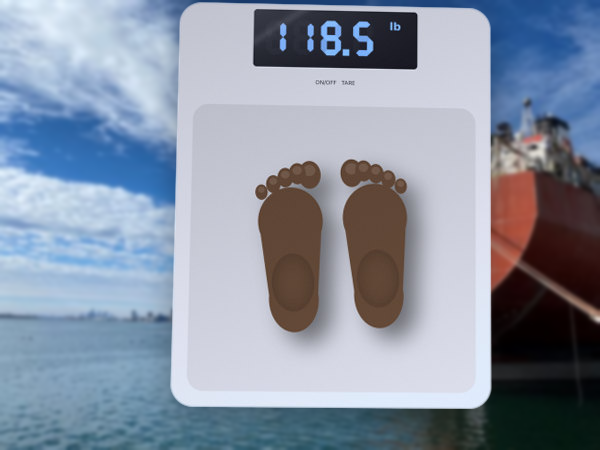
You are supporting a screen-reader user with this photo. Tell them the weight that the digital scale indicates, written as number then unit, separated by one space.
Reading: 118.5 lb
